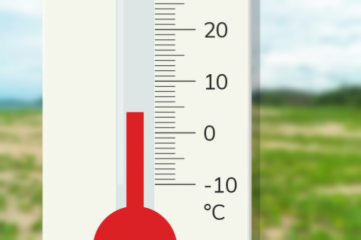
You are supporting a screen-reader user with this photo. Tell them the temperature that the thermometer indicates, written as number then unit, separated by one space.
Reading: 4 °C
